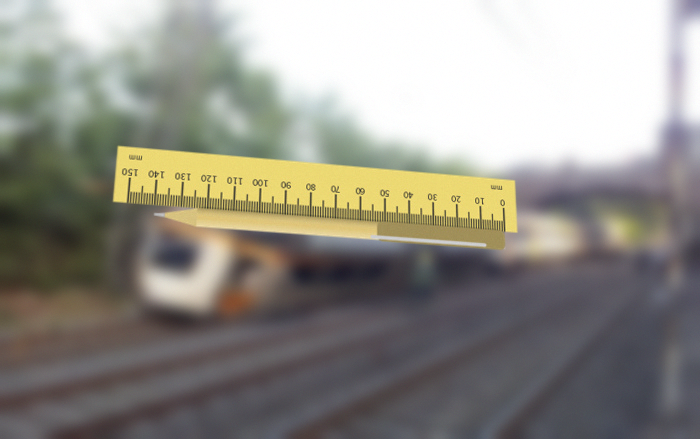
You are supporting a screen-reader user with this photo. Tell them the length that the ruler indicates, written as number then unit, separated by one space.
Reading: 140 mm
